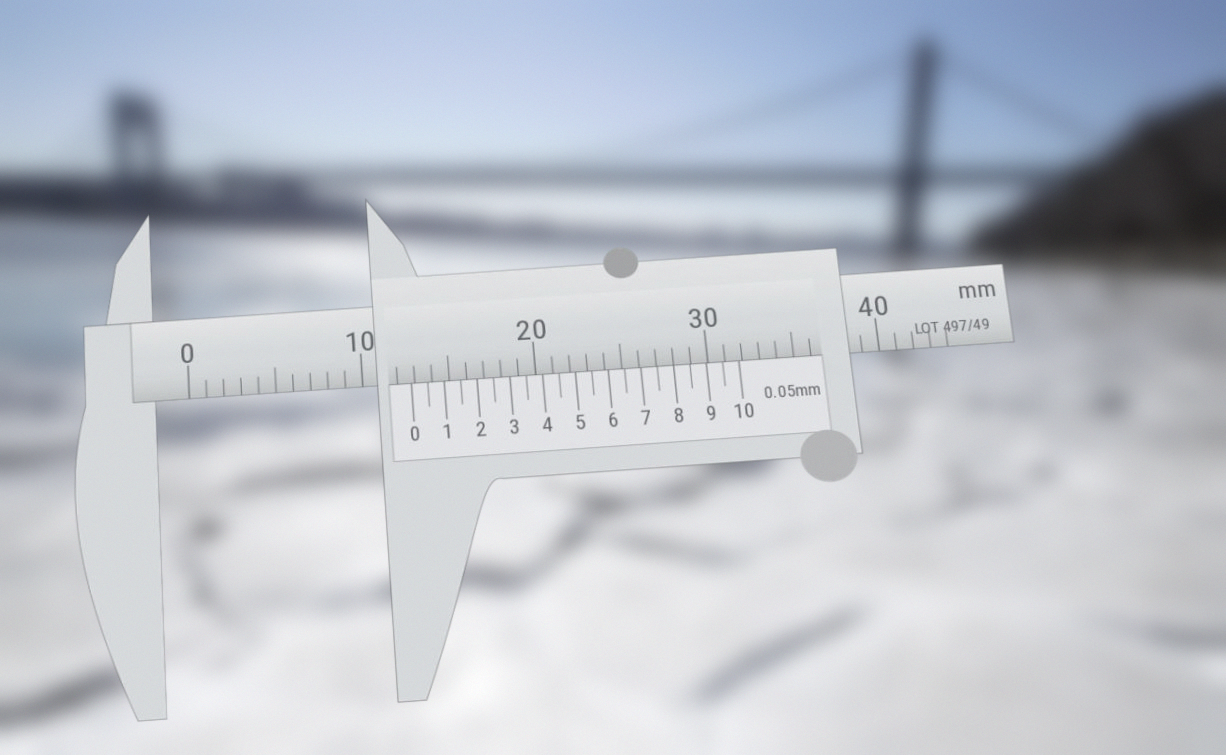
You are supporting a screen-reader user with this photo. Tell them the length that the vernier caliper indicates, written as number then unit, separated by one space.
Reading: 12.8 mm
